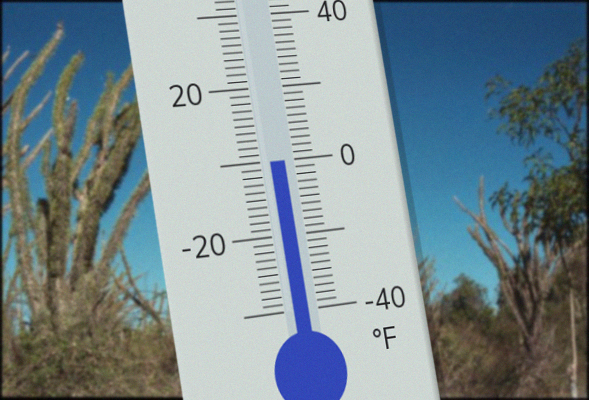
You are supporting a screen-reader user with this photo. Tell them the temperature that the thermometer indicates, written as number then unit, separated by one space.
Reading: 0 °F
